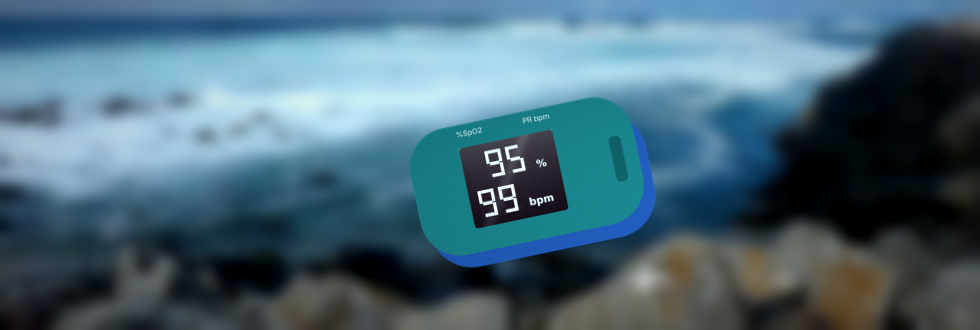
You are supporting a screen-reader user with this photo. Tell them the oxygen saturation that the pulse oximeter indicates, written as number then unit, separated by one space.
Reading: 95 %
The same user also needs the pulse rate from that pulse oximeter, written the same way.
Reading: 99 bpm
